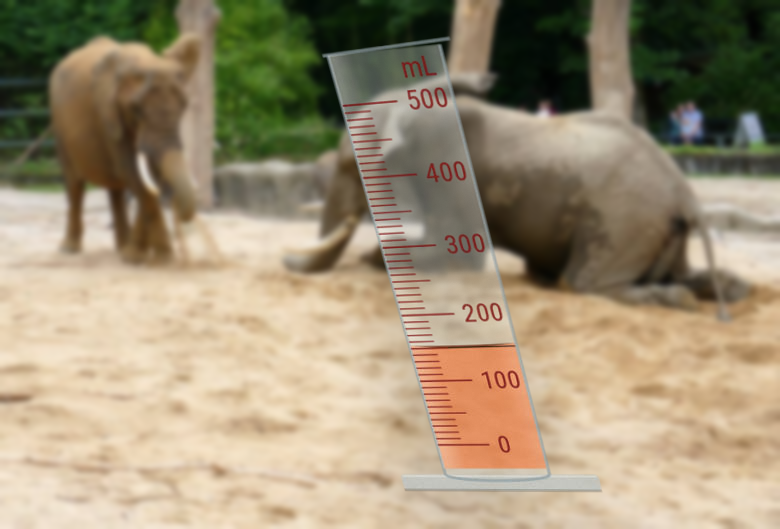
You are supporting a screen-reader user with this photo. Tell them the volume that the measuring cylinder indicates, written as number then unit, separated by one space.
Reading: 150 mL
